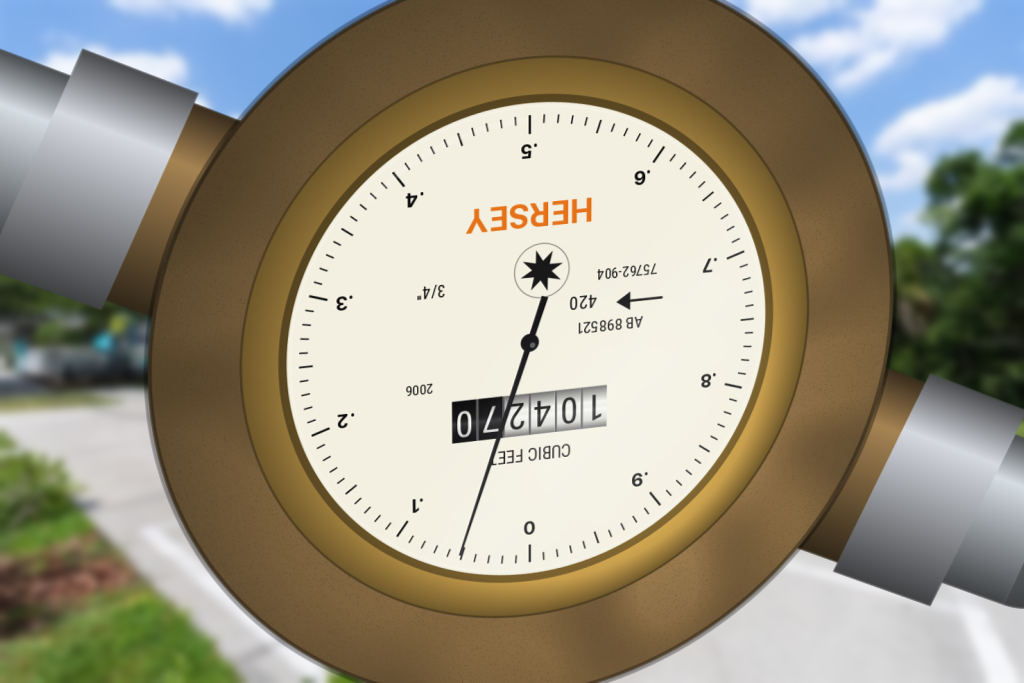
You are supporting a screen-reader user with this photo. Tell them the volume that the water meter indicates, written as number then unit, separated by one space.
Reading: 104270.05 ft³
